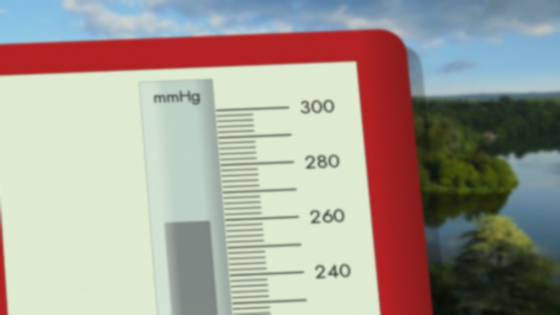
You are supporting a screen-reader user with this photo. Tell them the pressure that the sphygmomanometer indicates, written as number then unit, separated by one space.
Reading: 260 mmHg
